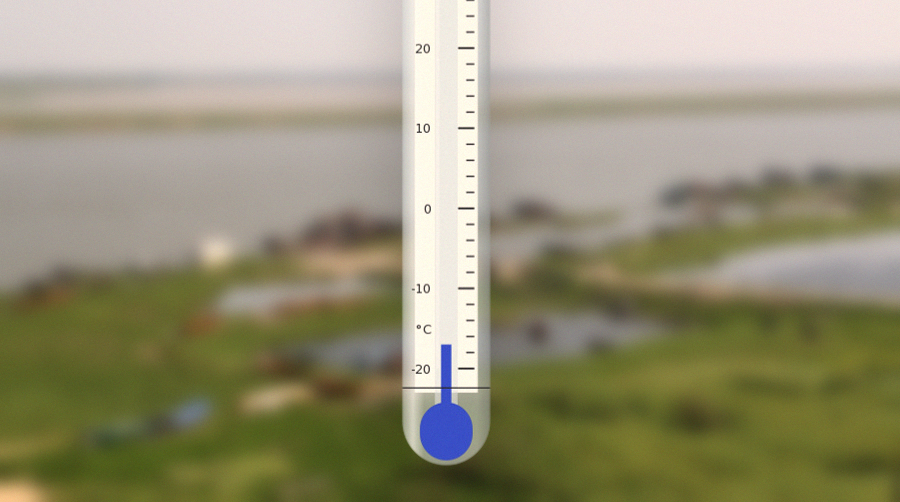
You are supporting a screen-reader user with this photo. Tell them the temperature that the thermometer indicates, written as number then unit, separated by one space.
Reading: -17 °C
